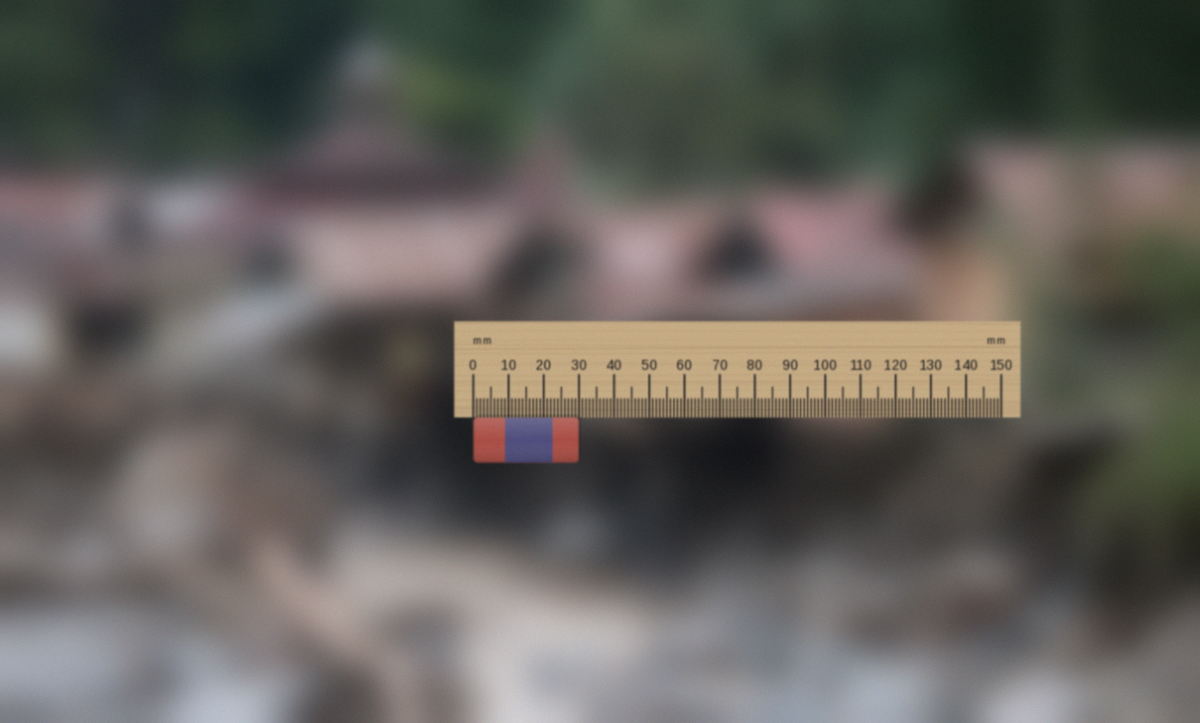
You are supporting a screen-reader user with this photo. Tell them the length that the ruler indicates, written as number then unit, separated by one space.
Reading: 30 mm
